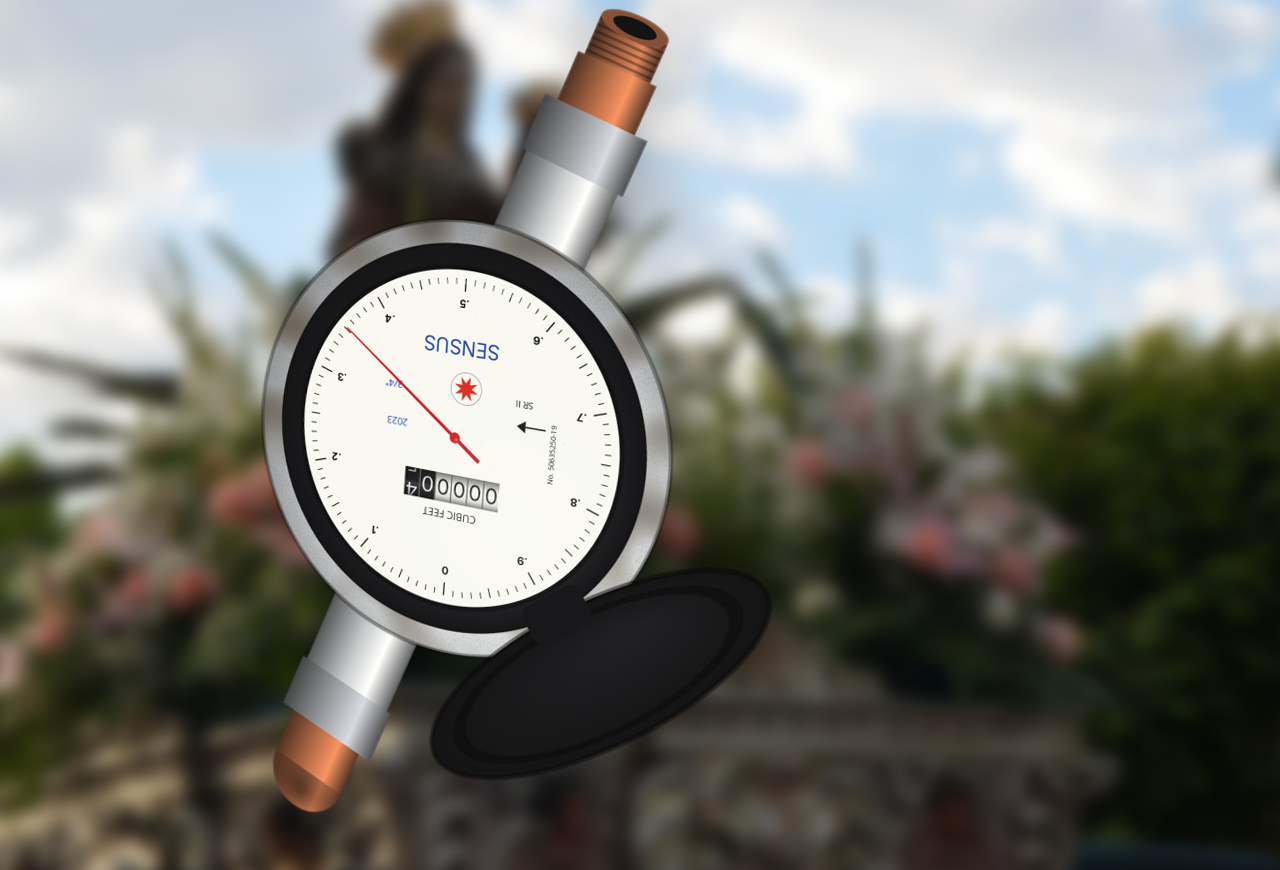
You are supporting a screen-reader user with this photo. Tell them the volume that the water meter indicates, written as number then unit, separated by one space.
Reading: 4.35 ft³
